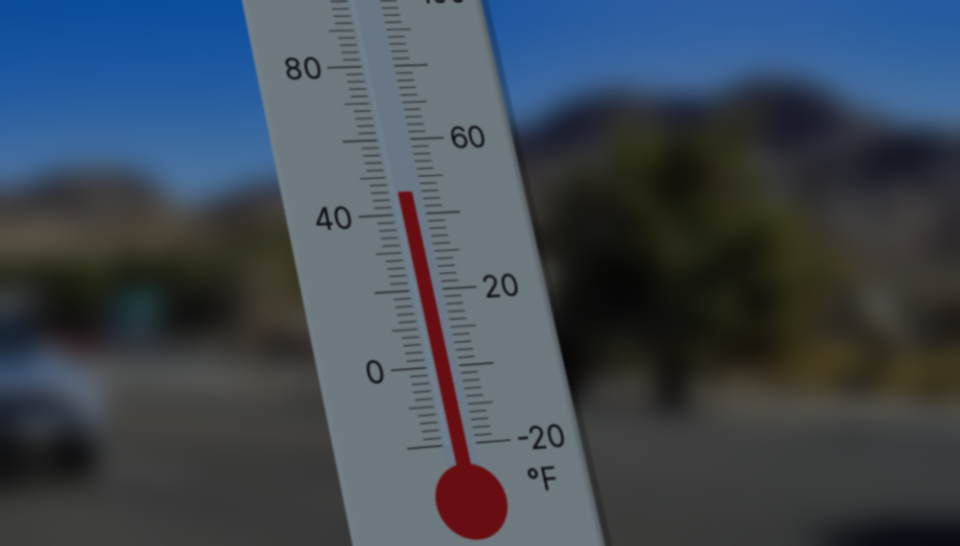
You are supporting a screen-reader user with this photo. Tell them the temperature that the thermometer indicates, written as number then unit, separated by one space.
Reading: 46 °F
